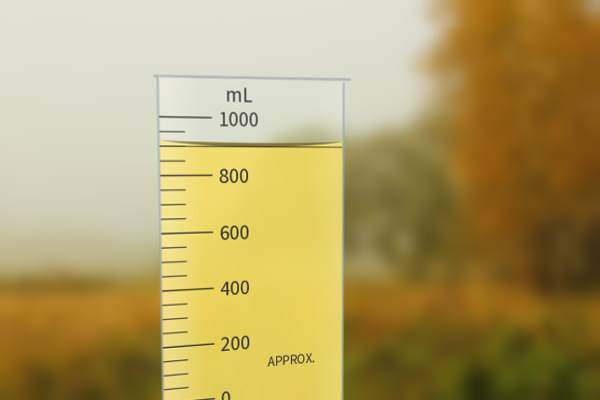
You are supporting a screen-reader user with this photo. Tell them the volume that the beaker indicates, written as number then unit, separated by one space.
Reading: 900 mL
